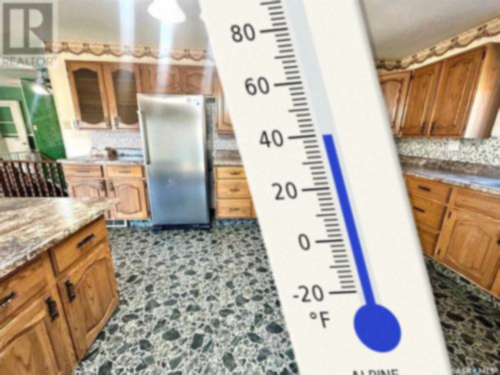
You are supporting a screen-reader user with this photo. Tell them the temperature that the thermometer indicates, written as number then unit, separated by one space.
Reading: 40 °F
